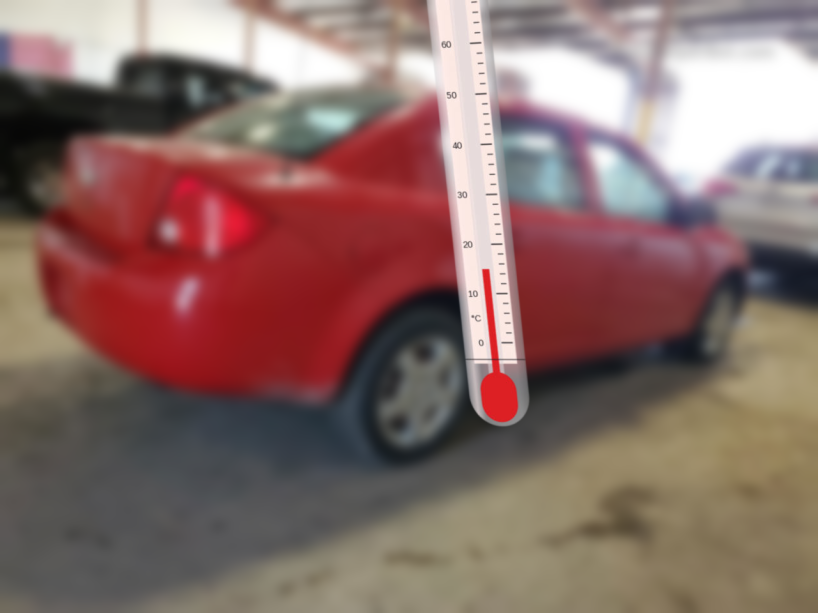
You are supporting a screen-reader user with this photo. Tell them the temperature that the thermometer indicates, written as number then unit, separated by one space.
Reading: 15 °C
